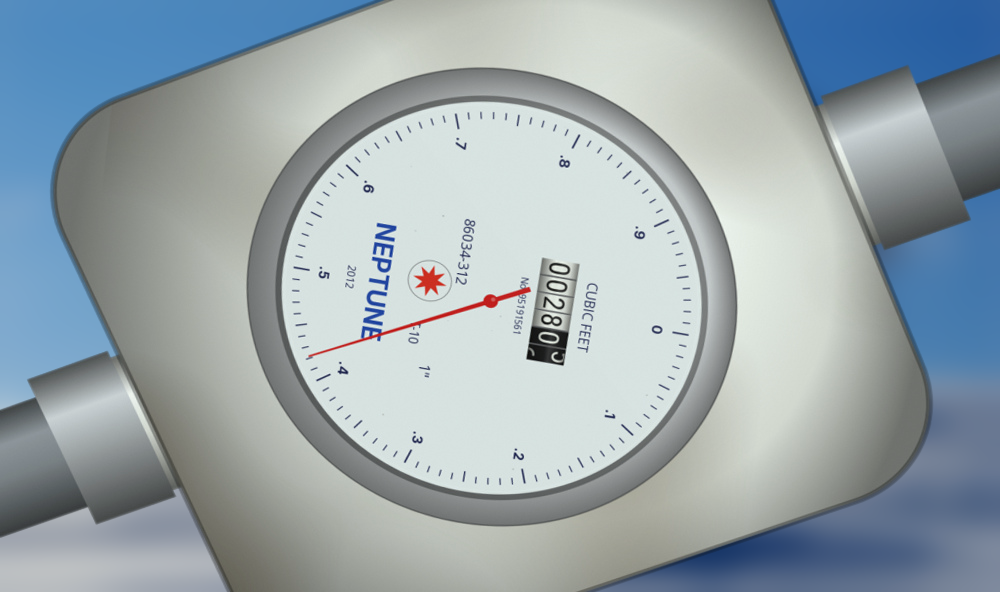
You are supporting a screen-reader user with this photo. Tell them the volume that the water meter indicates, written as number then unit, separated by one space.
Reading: 2805.42 ft³
